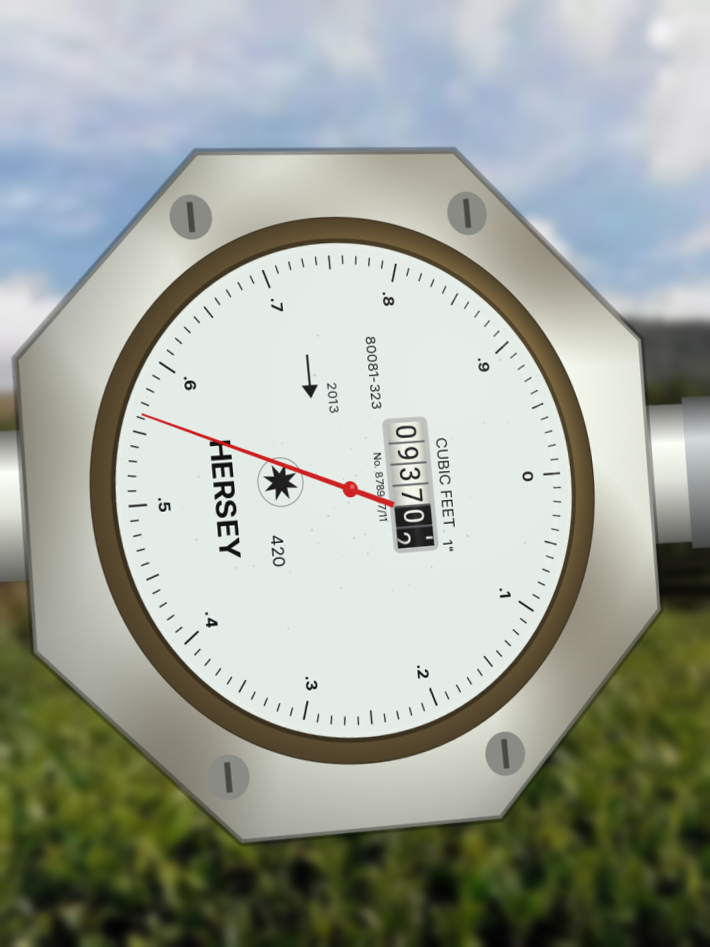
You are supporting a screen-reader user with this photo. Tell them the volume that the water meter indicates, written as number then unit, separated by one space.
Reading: 93701.56 ft³
